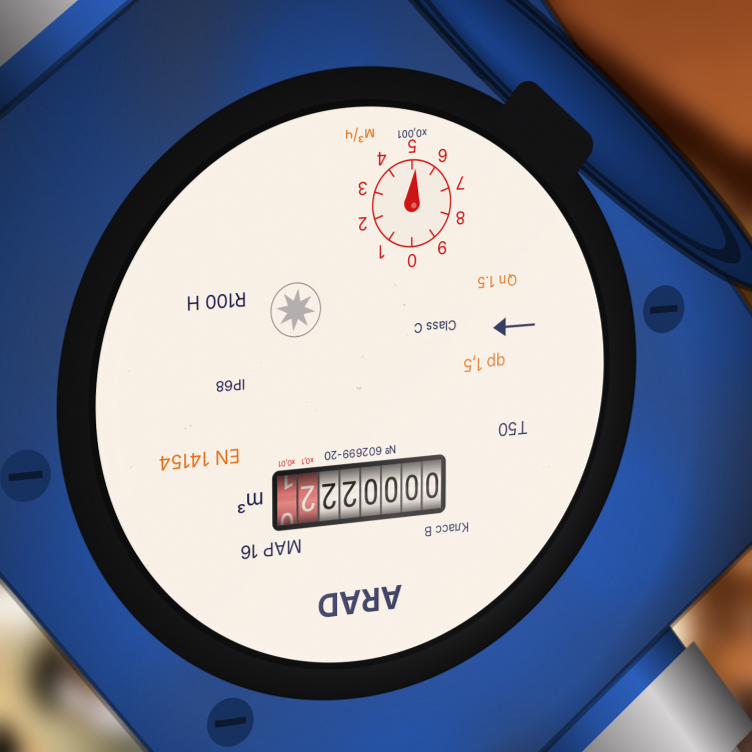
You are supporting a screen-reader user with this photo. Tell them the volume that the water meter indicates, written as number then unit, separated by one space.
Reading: 22.205 m³
